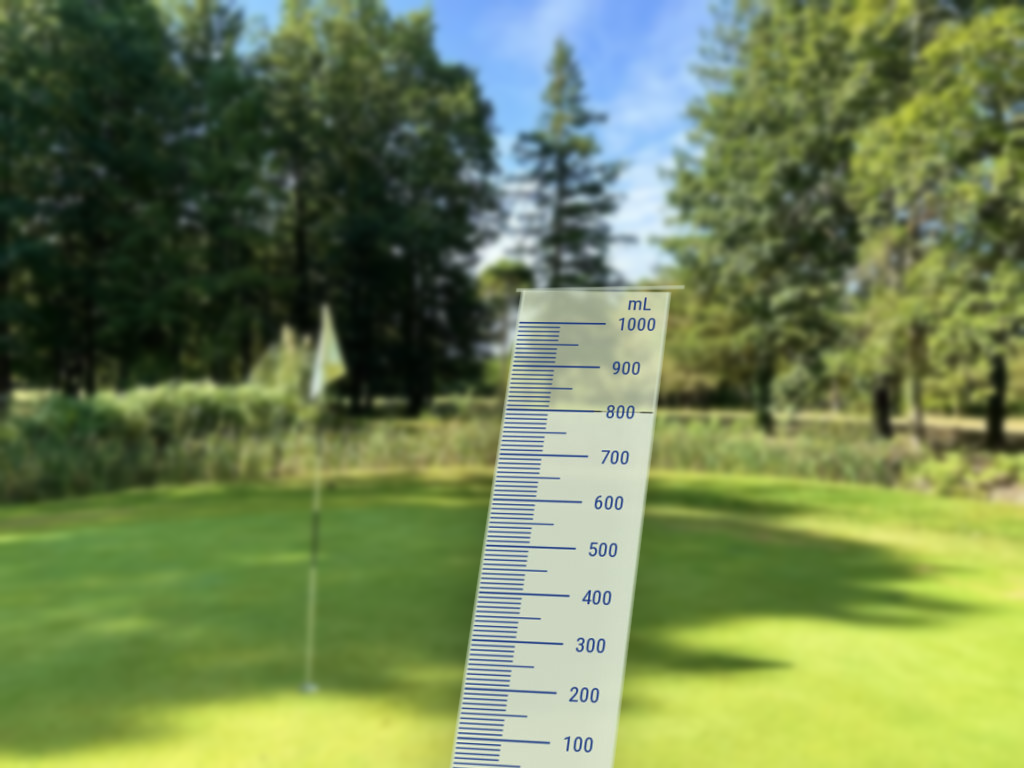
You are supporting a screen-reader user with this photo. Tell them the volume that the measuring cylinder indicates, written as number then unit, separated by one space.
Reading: 800 mL
